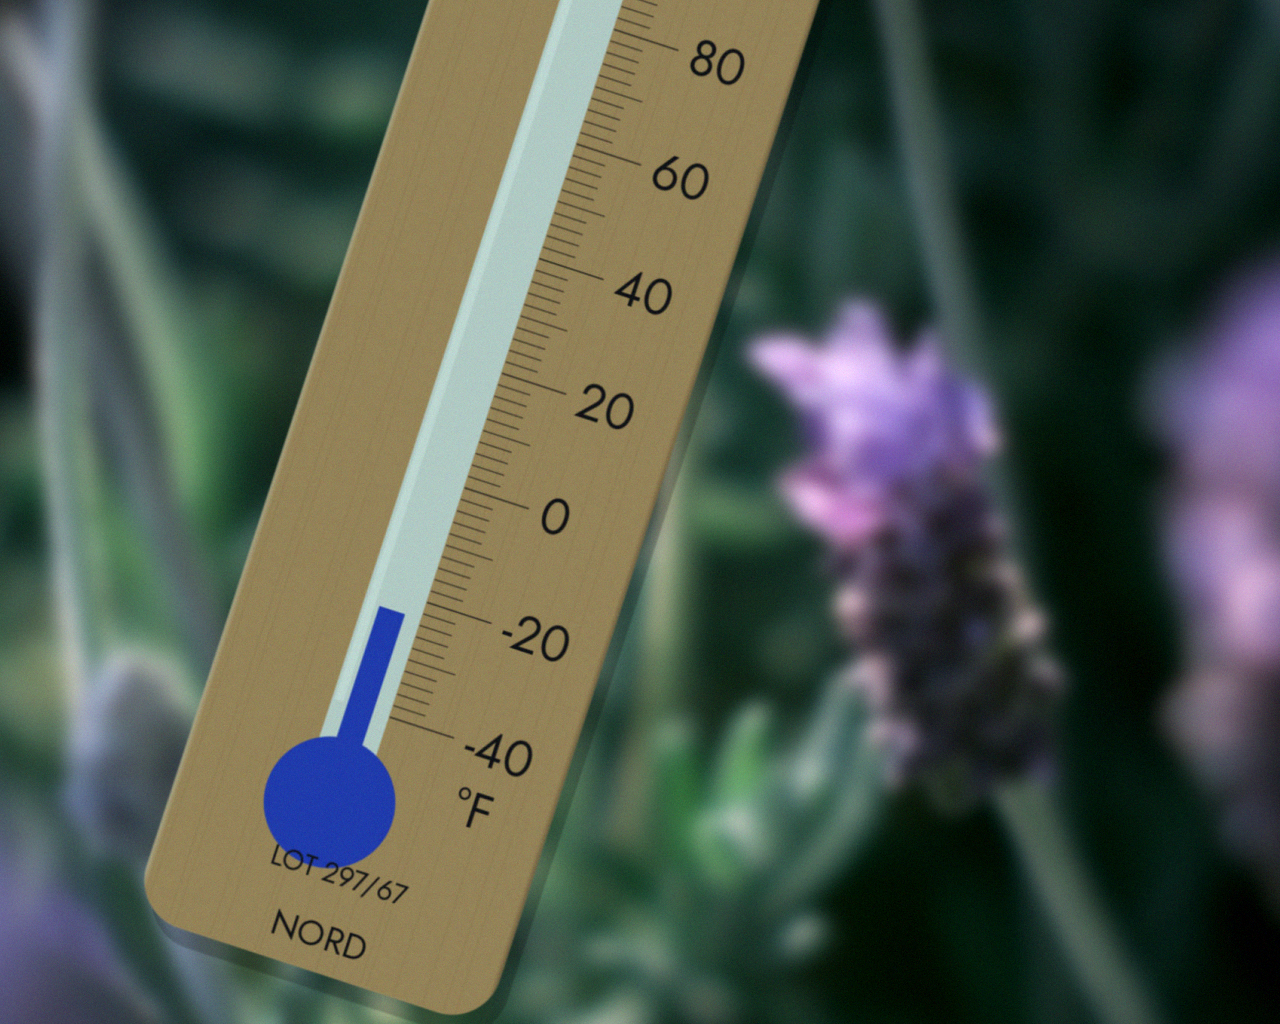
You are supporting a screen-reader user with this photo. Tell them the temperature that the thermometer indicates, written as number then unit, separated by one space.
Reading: -23 °F
